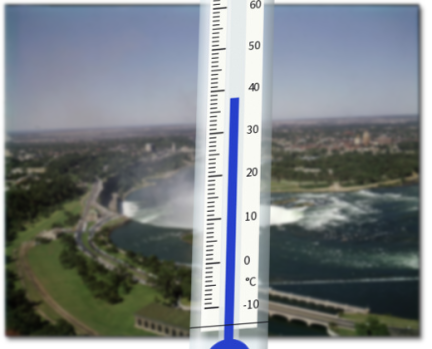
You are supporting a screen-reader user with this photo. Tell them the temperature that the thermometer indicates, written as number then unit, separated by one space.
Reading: 38 °C
